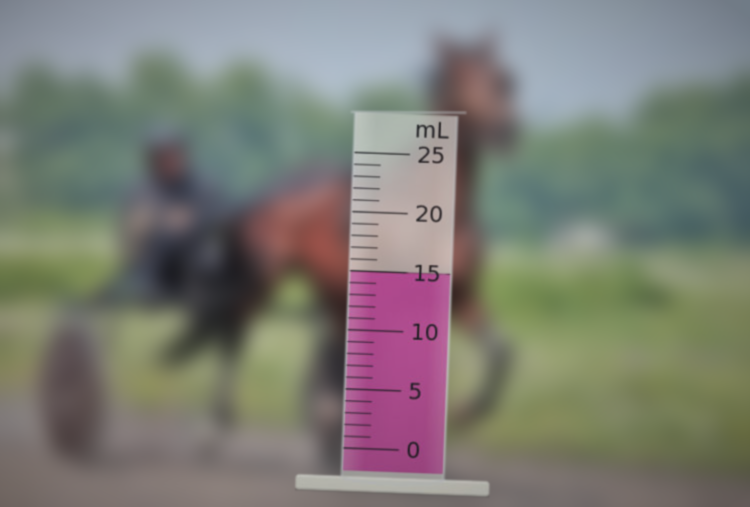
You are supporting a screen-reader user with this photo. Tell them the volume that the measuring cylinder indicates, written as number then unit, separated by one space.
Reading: 15 mL
